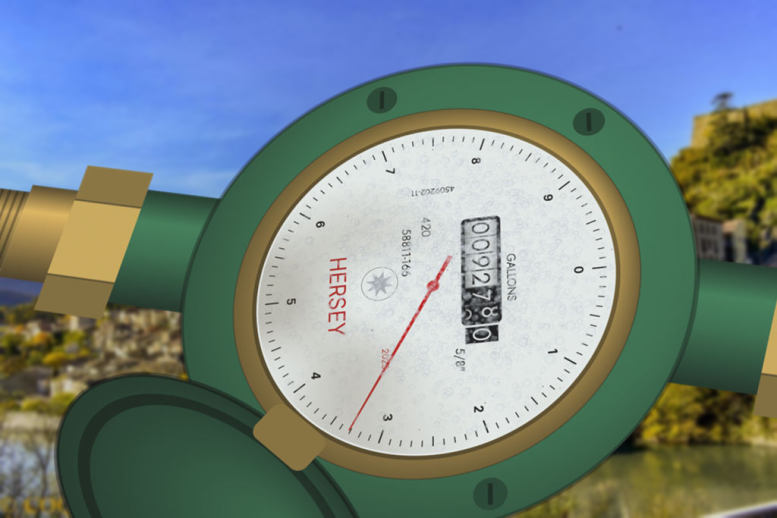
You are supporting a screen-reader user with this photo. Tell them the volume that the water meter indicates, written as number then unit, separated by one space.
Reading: 92783.3 gal
